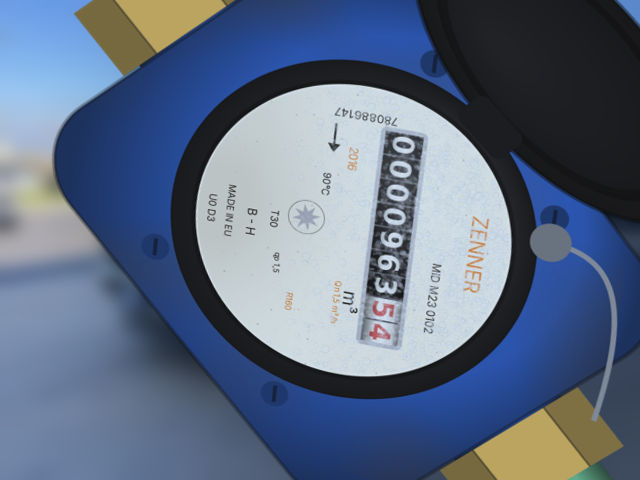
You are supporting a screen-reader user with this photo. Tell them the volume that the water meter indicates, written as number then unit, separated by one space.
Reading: 963.54 m³
